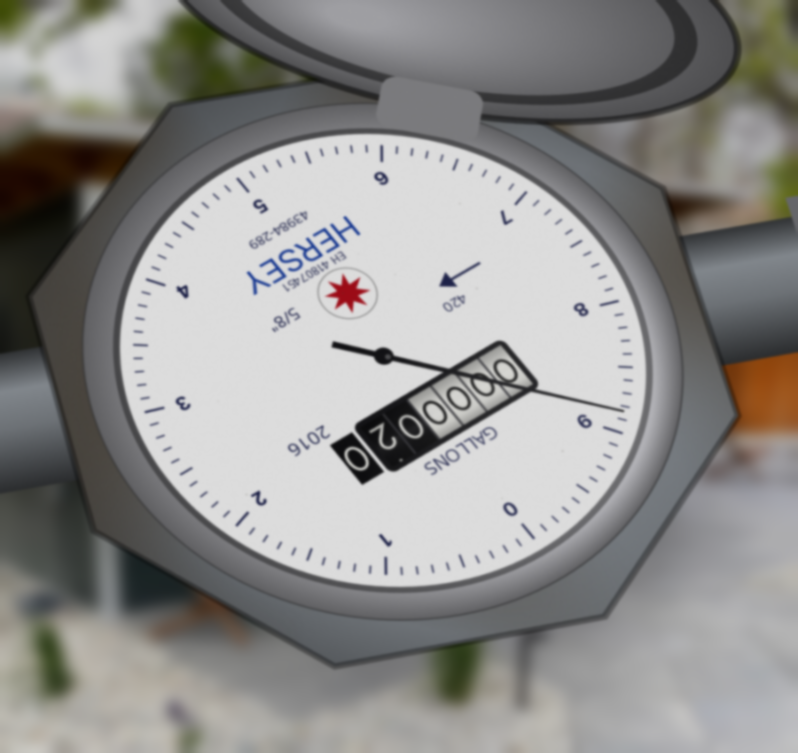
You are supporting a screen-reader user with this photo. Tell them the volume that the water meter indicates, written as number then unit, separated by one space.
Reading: 18.8 gal
